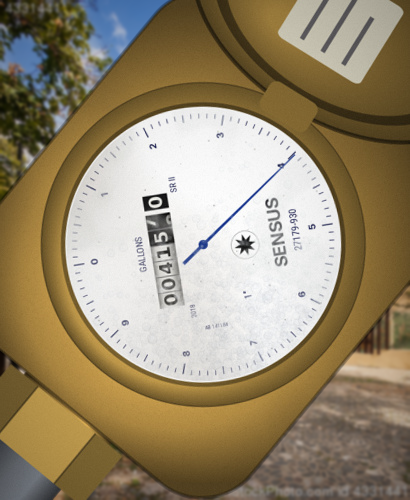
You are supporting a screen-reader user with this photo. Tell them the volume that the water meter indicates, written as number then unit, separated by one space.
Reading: 41574.0 gal
